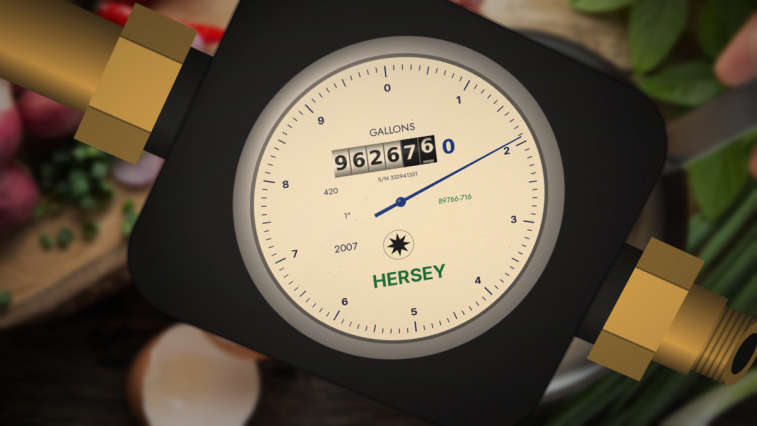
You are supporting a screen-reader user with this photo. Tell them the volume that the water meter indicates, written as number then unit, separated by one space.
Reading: 9626761.9 gal
